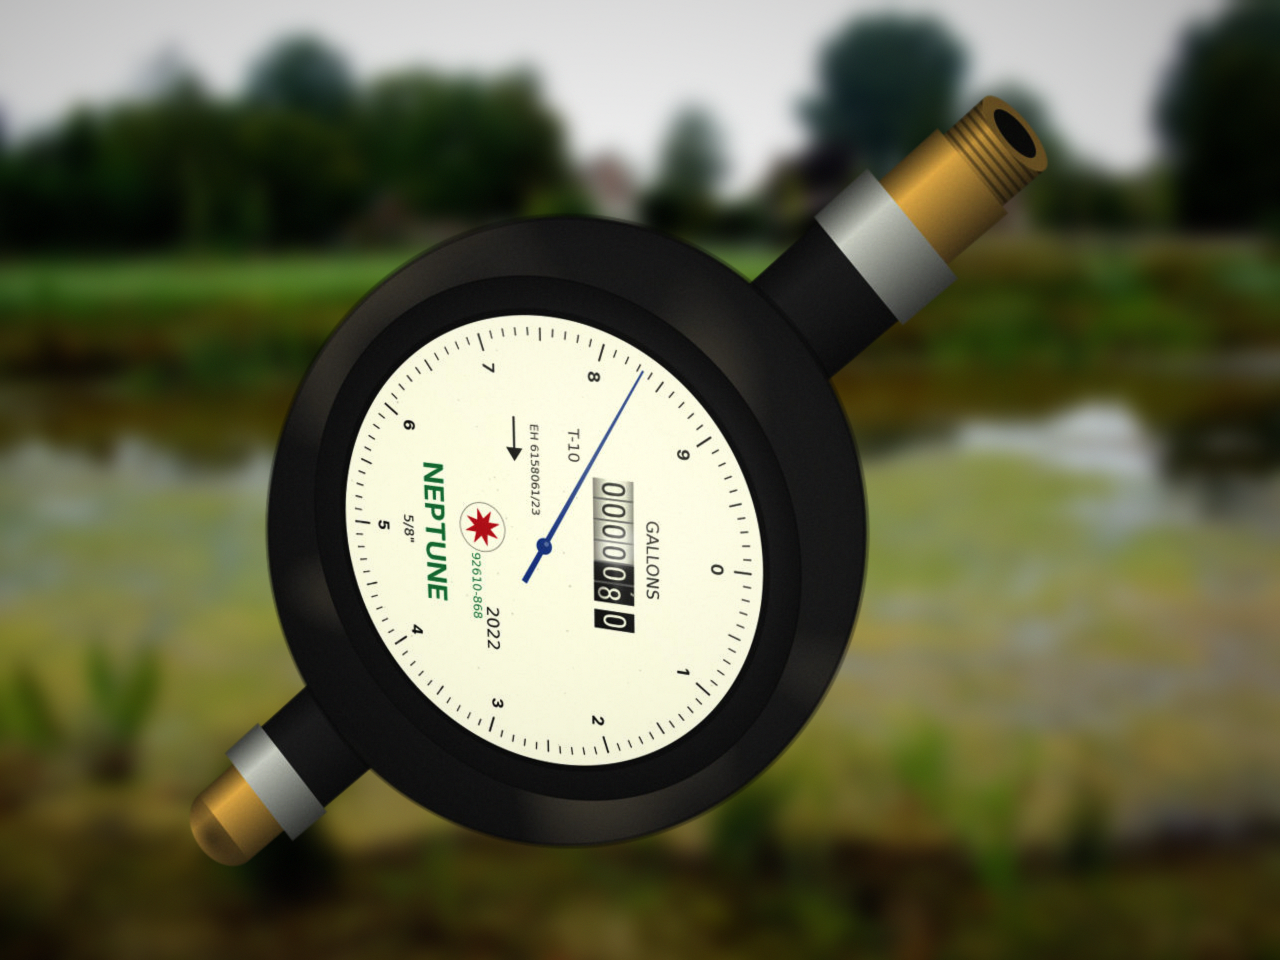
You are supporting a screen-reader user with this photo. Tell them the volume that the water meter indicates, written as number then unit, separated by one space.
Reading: 78.3 gal
